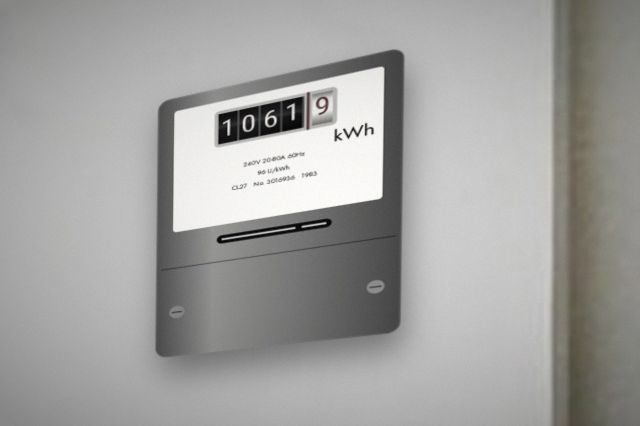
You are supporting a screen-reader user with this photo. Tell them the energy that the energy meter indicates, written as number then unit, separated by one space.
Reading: 1061.9 kWh
